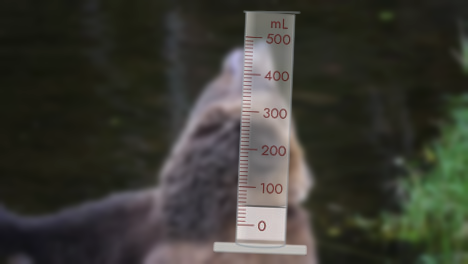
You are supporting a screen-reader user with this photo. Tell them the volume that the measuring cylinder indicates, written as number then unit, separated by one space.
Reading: 50 mL
